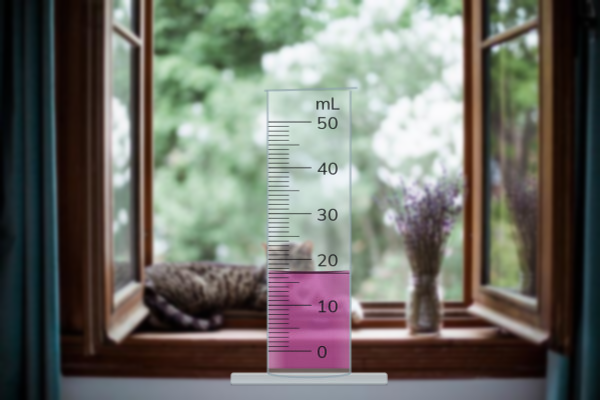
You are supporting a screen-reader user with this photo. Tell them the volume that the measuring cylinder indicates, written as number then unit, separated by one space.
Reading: 17 mL
